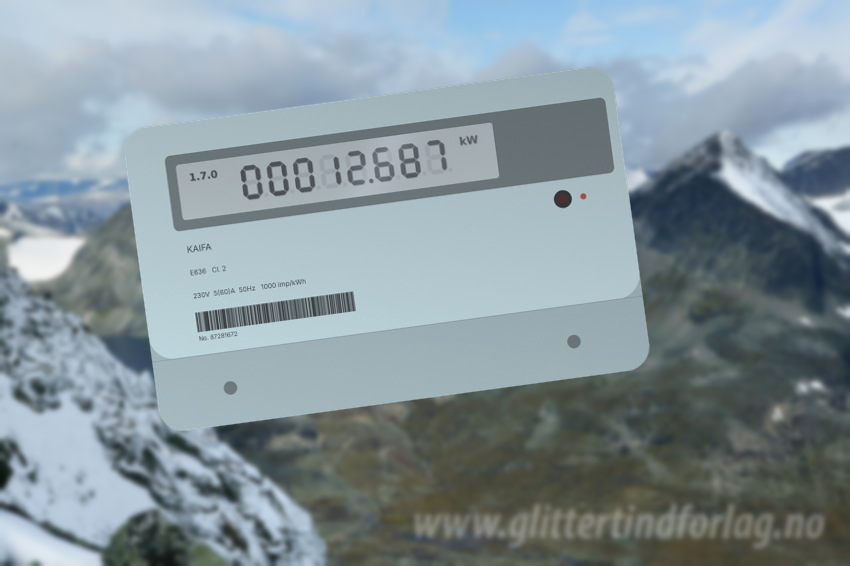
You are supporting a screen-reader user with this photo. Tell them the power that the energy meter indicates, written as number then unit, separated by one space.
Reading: 12.687 kW
